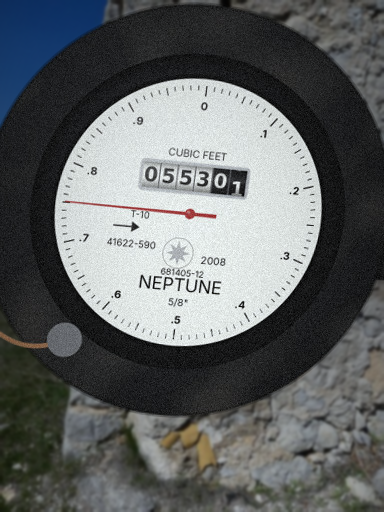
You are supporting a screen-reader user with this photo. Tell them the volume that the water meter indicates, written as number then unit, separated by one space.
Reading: 55300.75 ft³
